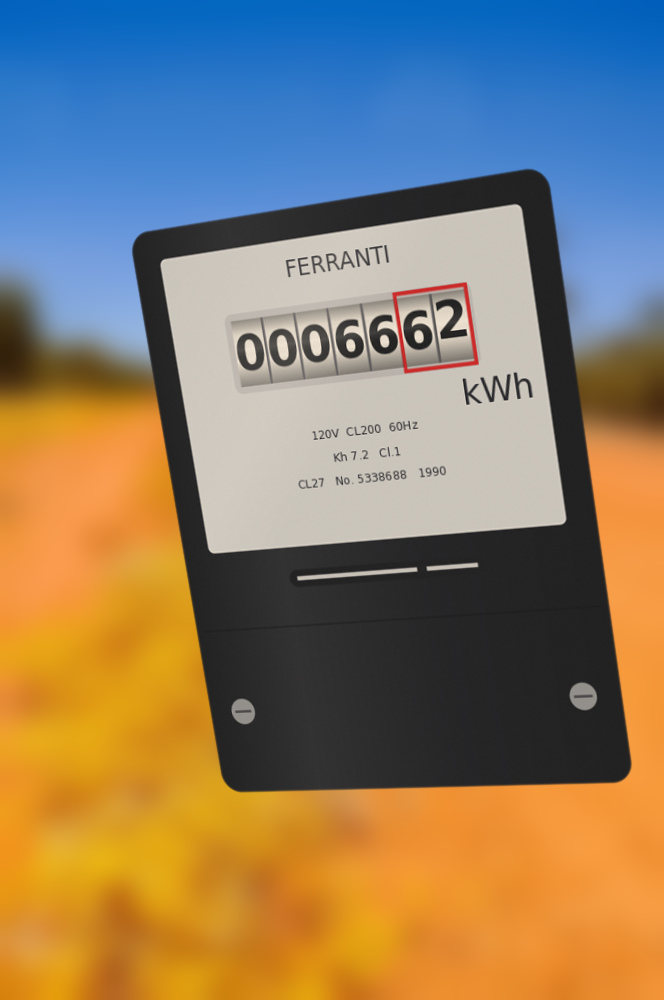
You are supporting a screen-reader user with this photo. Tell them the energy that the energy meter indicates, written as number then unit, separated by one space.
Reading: 66.62 kWh
